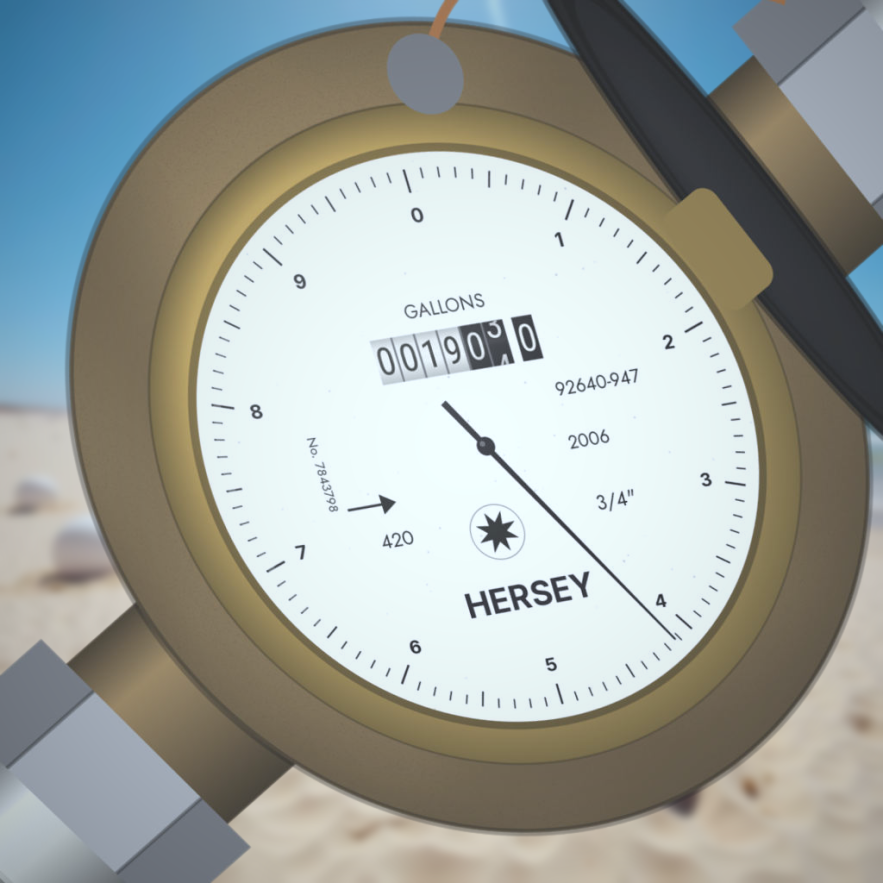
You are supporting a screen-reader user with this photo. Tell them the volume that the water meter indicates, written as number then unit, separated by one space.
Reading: 19034.1 gal
